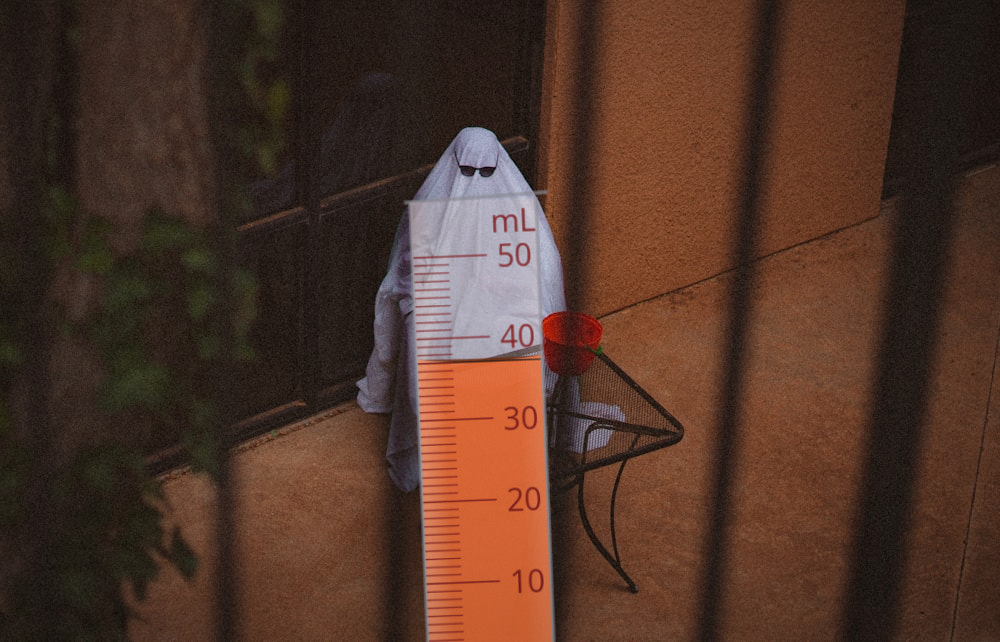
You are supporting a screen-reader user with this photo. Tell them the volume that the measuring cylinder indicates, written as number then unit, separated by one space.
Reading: 37 mL
